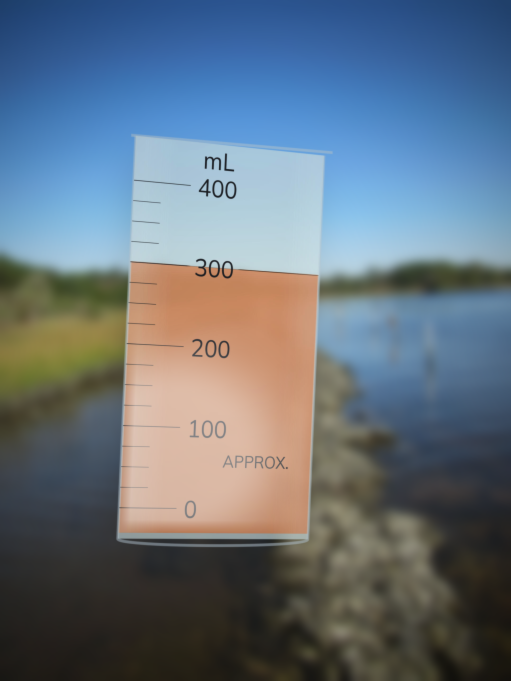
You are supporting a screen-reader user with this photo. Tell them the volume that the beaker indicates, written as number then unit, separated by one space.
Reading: 300 mL
